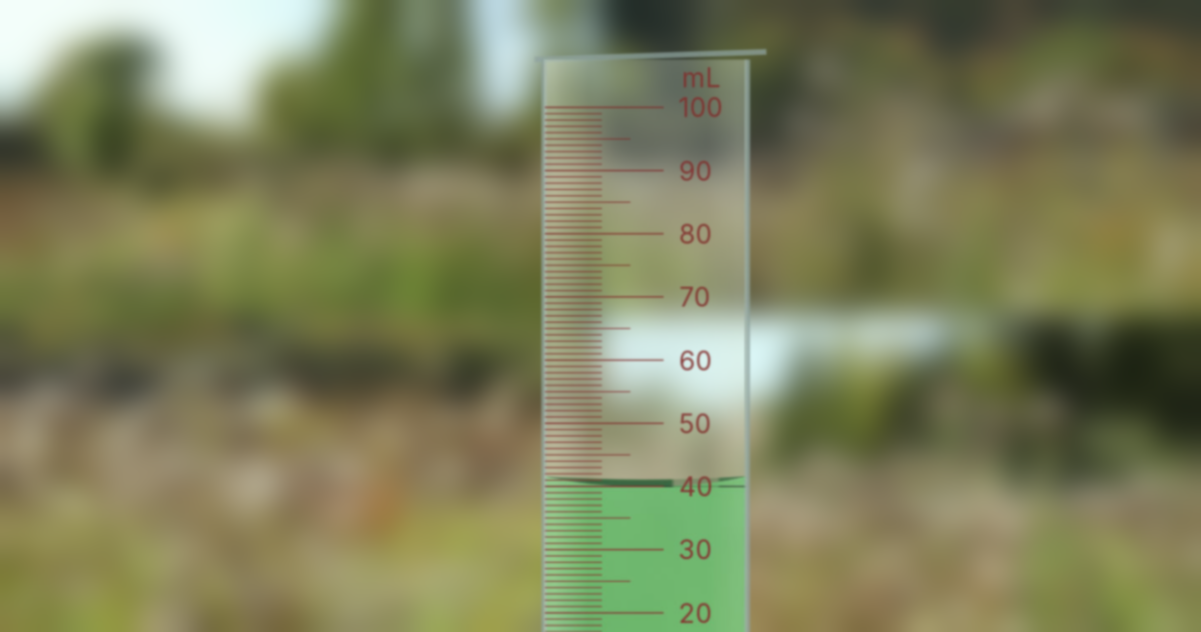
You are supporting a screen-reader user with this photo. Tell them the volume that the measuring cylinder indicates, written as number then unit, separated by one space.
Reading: 40 mL
